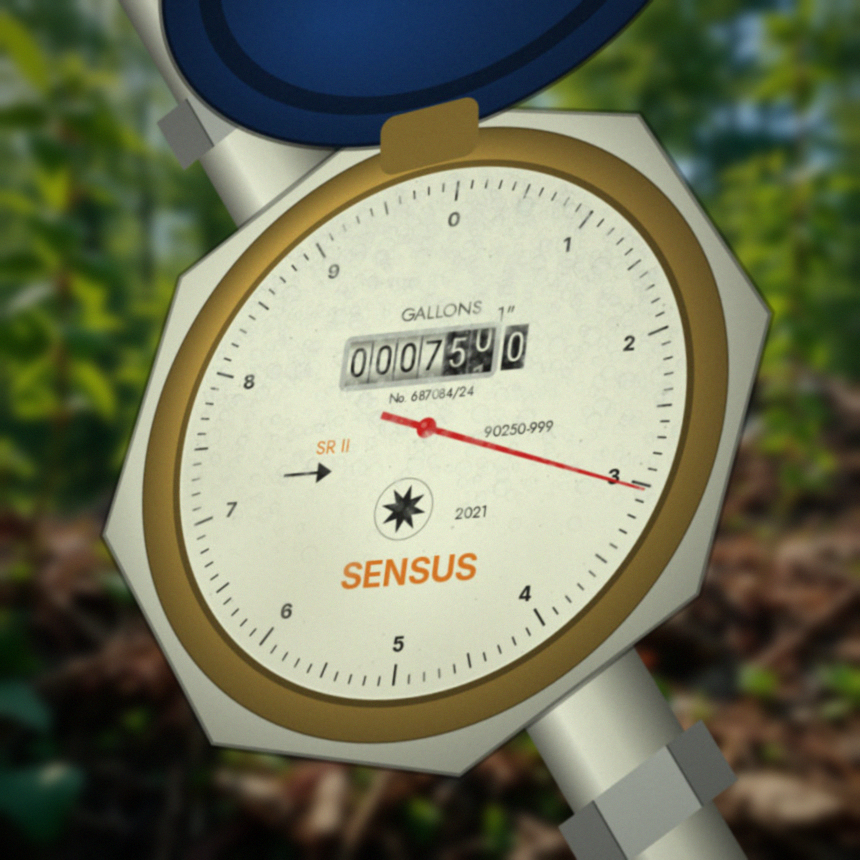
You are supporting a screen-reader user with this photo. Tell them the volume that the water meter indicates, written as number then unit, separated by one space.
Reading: 7503.0 gal
